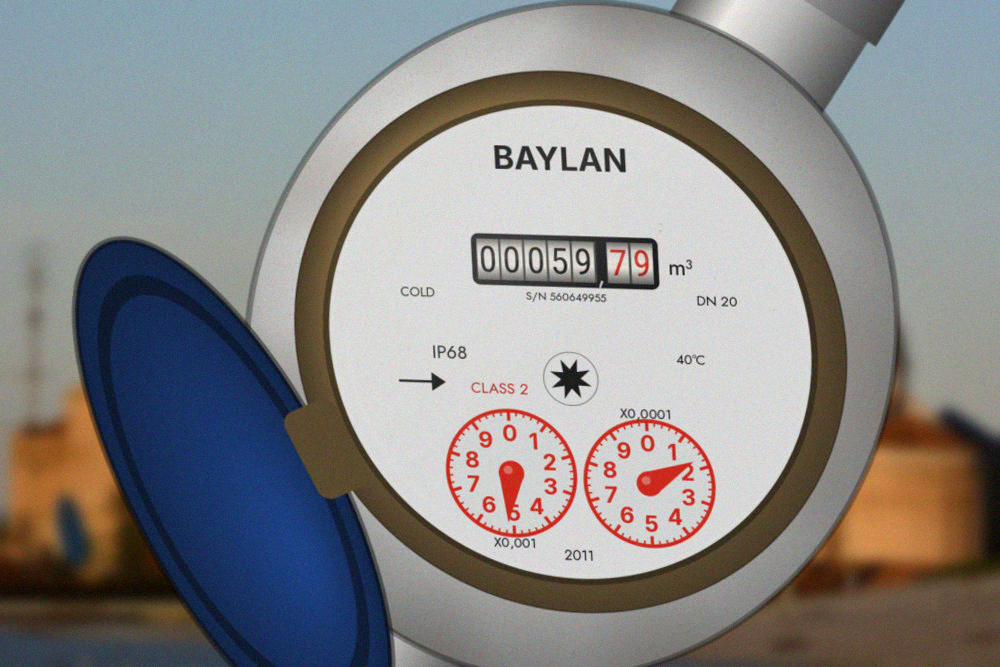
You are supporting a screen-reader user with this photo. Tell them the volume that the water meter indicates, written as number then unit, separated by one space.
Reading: 59.7951 m³
